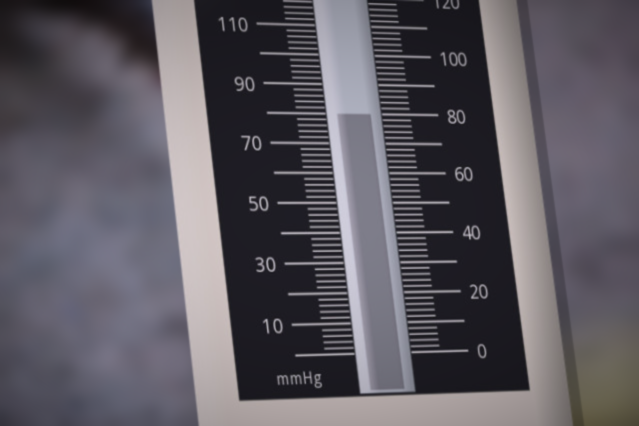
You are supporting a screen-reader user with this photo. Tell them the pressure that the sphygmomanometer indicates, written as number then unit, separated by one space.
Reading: 80 mmHg
